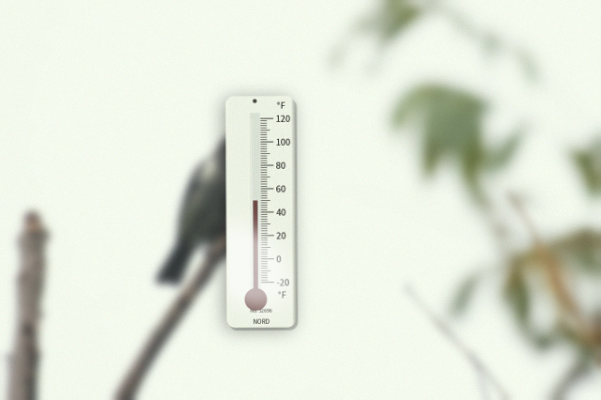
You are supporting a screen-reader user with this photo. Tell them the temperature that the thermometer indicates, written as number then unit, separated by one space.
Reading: 50 °F
